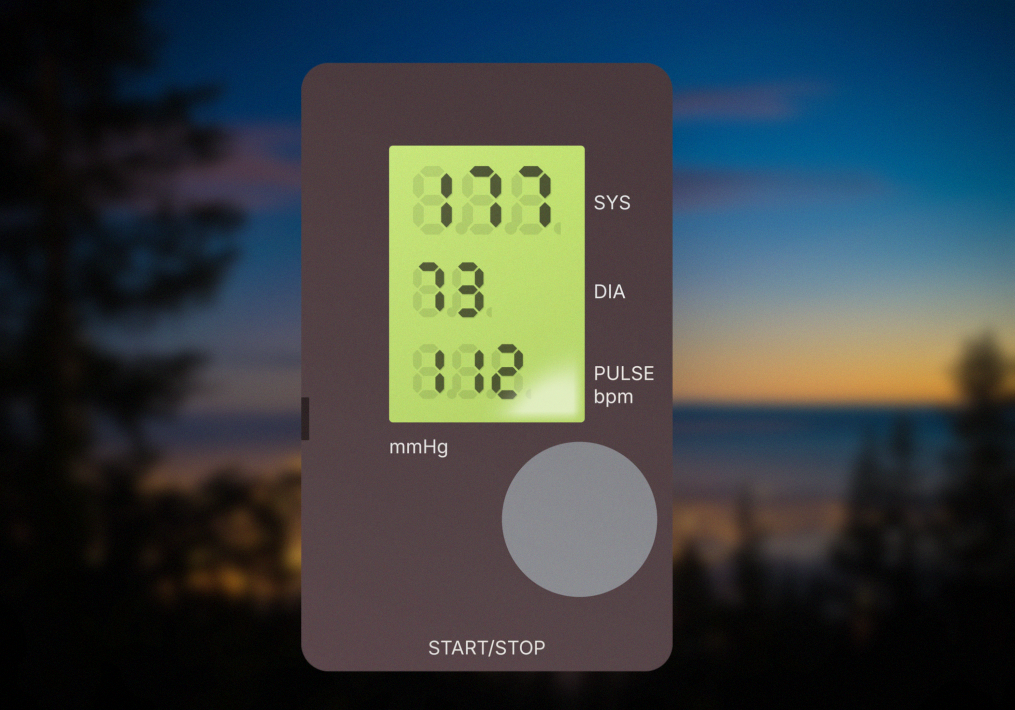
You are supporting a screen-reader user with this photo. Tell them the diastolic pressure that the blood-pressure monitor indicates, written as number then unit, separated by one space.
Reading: 73 mmHg
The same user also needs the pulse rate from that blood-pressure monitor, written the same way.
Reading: 112 bpm
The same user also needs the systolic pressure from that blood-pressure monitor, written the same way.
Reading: 177 mmHg
